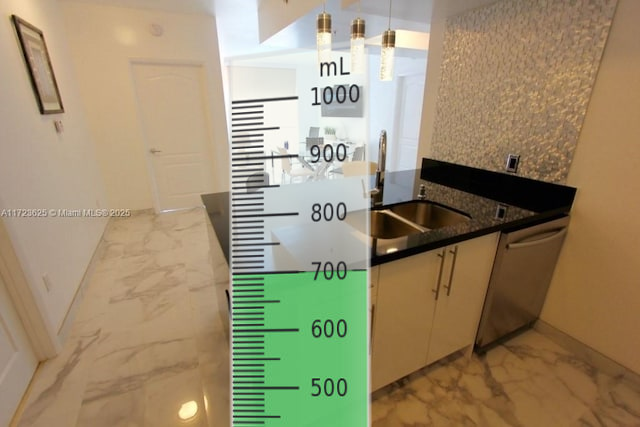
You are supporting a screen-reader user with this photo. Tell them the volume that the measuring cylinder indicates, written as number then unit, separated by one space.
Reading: 700 mL
